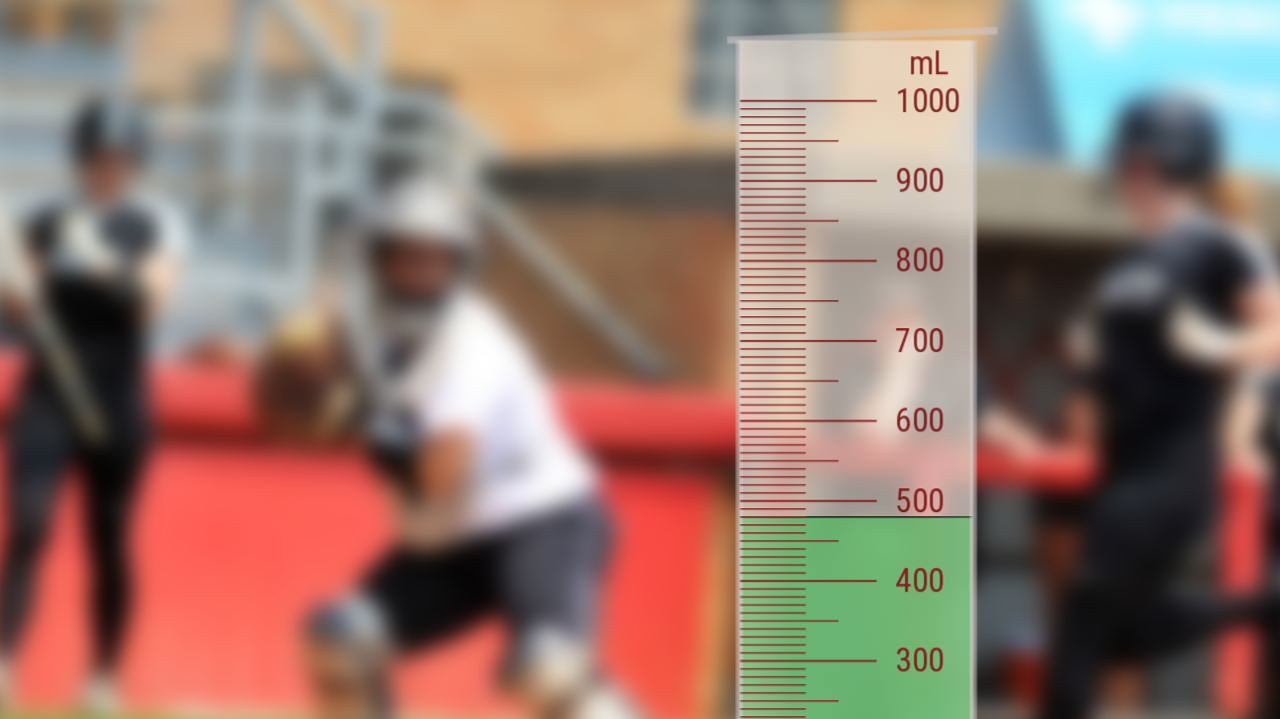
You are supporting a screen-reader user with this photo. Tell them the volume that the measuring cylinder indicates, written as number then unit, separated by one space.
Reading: 480 mL
